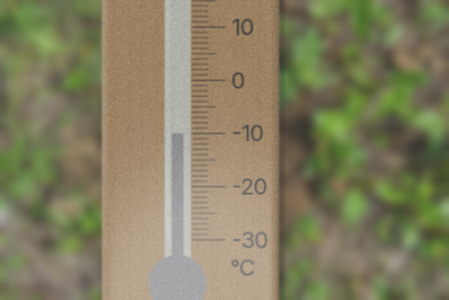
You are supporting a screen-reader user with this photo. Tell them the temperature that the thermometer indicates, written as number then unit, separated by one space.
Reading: -10 °C
